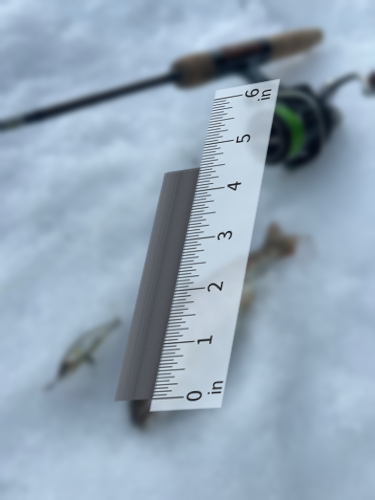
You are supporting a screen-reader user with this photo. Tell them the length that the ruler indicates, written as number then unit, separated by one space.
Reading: 4.5 in
